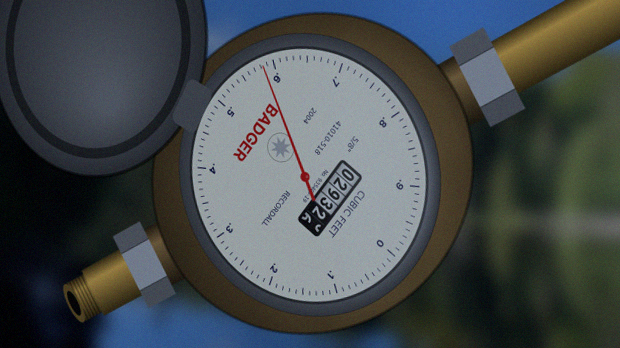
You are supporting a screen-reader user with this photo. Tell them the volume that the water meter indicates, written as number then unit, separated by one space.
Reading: 29325.58 ft³
